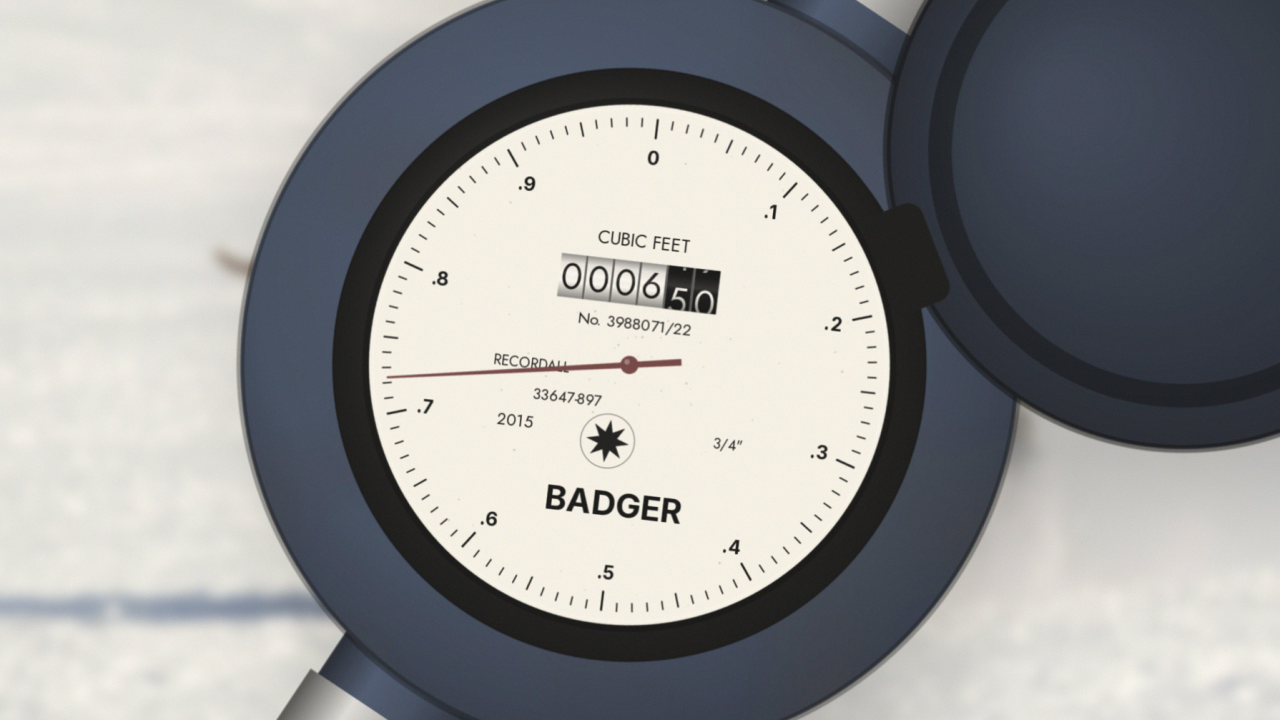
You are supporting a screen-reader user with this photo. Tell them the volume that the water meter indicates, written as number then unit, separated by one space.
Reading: 649.72 ft³
